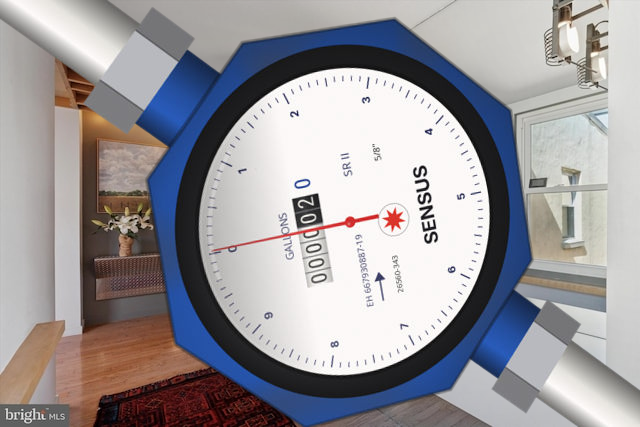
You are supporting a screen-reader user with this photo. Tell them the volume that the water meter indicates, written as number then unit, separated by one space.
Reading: 20.0 gal
